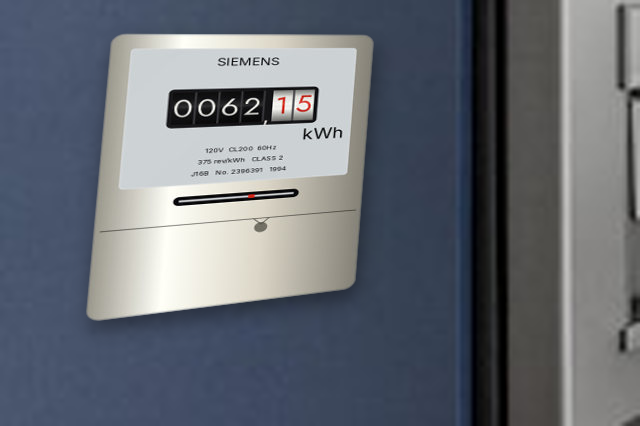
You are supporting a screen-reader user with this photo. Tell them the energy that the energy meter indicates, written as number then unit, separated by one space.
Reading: 62.15 kWh
